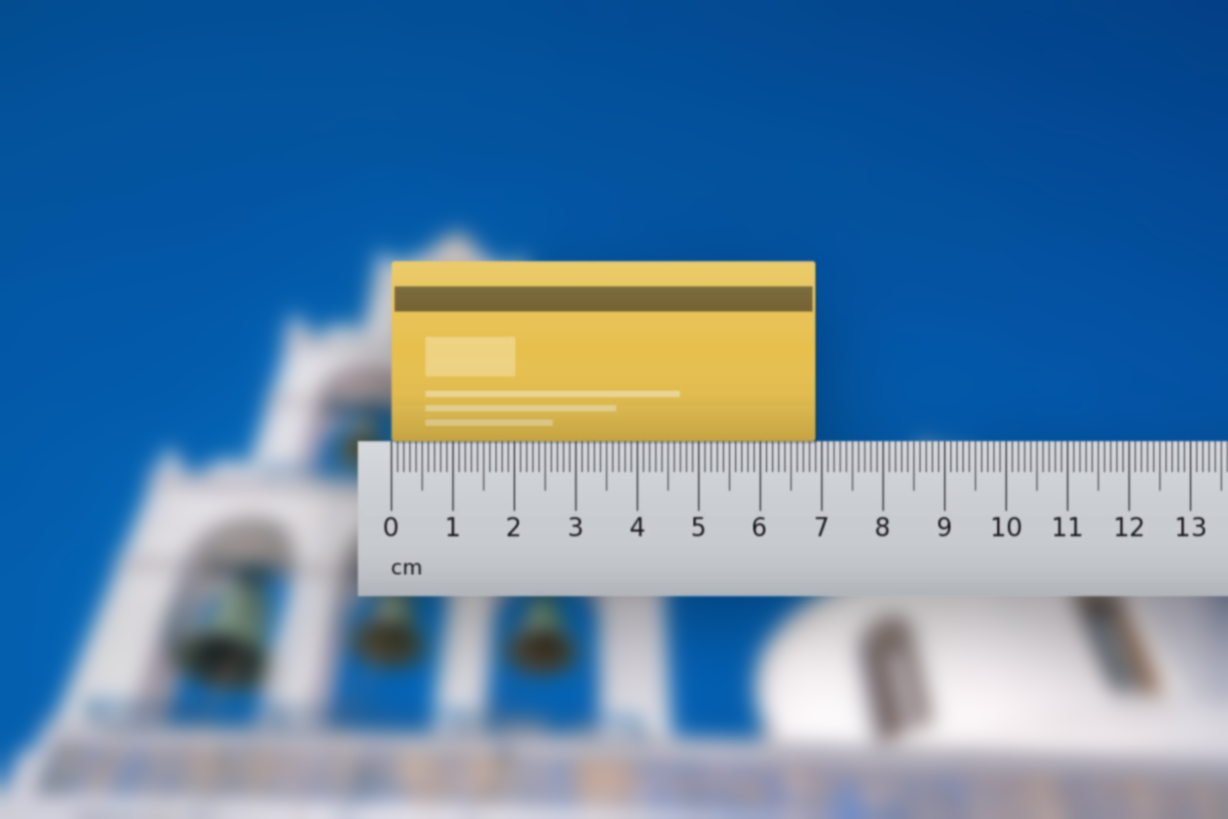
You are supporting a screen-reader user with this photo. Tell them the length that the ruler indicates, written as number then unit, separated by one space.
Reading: 6.9 cm
